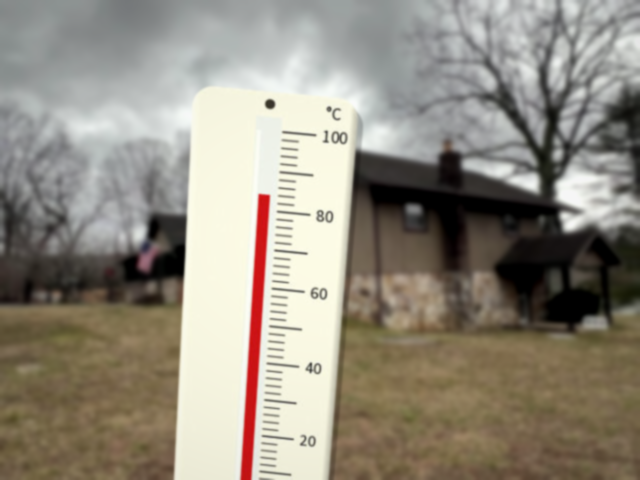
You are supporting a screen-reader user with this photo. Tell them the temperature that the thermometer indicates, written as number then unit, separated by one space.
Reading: 84 °C
